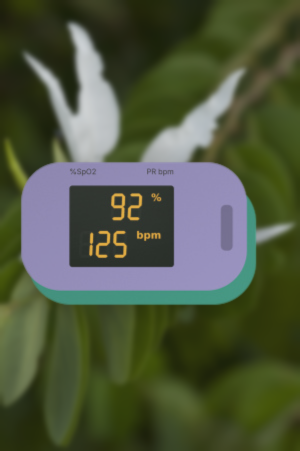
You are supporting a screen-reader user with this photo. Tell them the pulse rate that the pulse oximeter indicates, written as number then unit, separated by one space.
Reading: 125 bpm
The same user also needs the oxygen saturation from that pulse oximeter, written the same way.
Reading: 92 %
